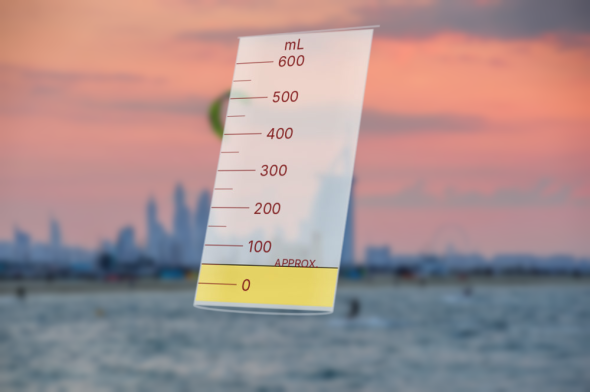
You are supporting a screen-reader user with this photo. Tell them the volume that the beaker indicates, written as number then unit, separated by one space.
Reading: 50 mL
